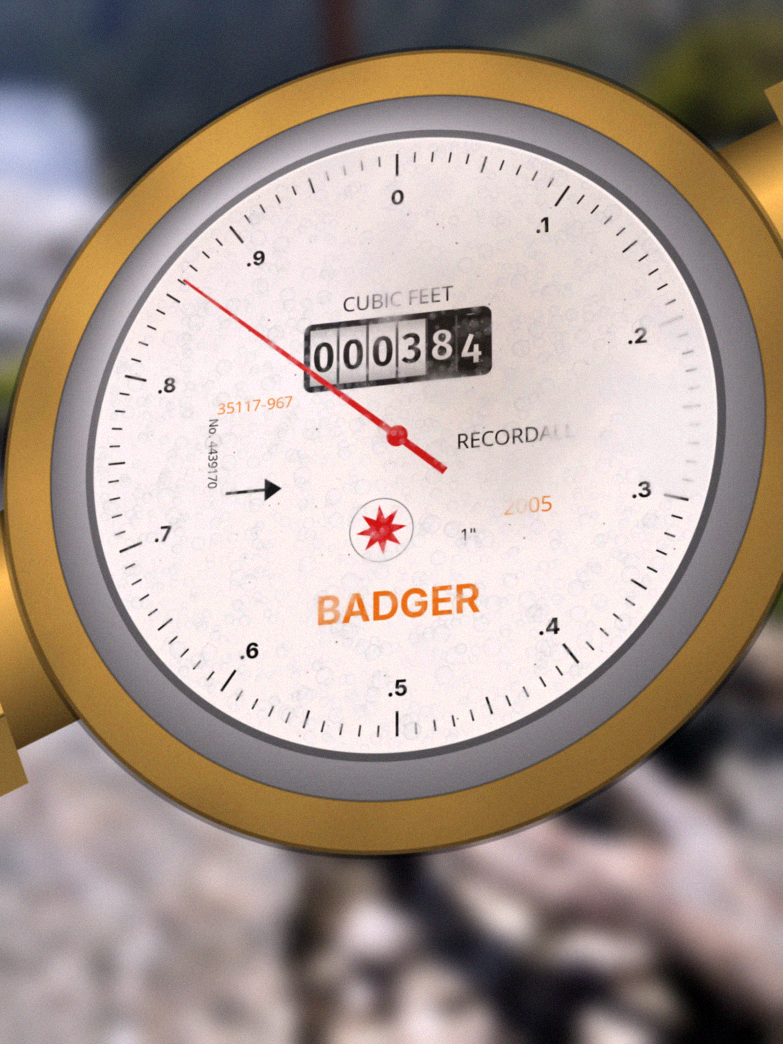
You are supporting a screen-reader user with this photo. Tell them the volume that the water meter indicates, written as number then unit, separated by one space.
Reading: 383.86 ft³
